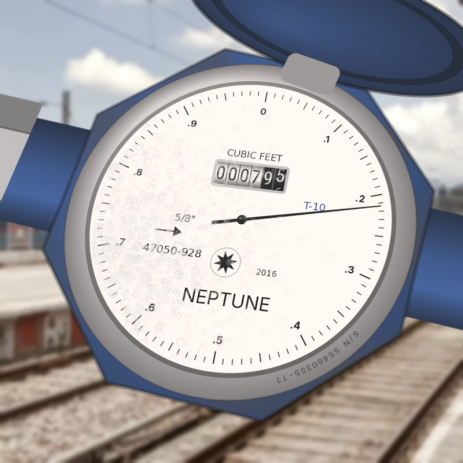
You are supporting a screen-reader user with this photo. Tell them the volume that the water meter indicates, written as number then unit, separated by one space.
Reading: 795.21 ft³
